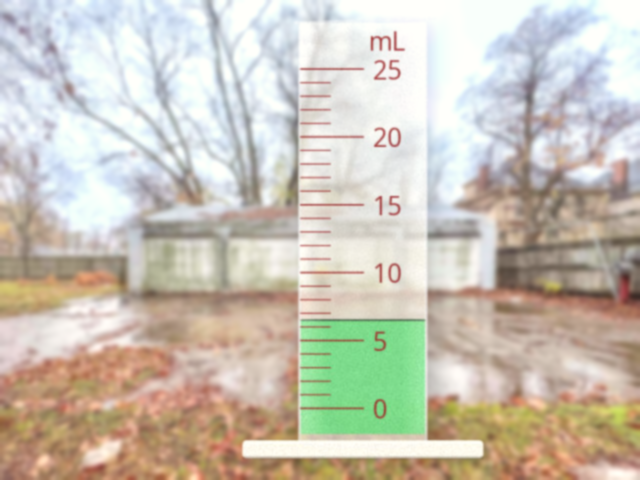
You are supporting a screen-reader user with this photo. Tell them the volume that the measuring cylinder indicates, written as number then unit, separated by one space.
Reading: 6.5 mL
